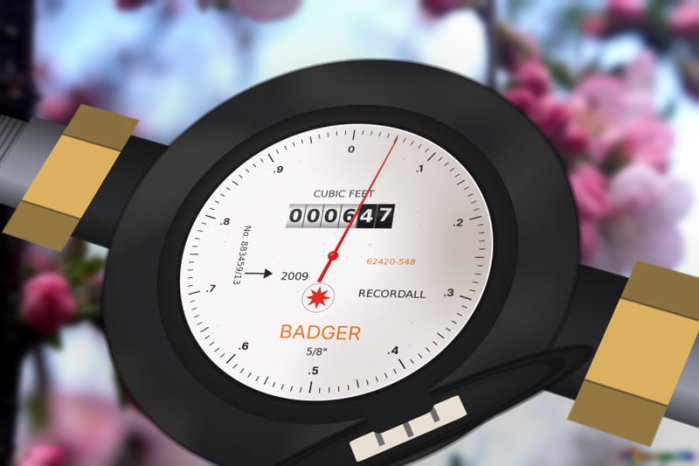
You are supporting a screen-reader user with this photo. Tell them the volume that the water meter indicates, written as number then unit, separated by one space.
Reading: 647.05 ft³
